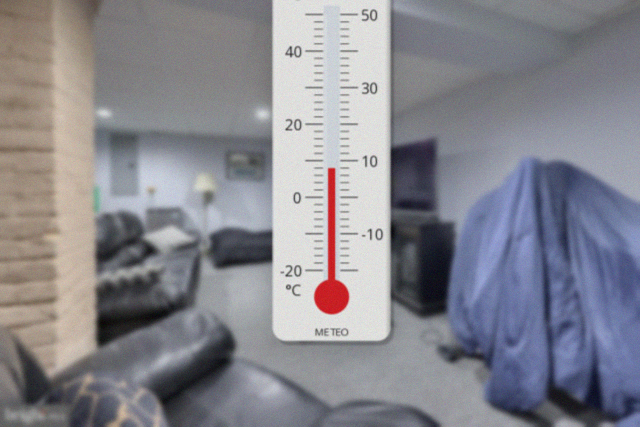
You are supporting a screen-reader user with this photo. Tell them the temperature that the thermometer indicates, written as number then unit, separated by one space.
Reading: 8 °C
